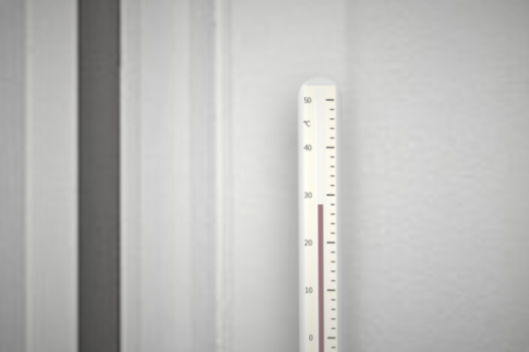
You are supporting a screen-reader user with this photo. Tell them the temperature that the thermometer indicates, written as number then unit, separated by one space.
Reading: 28 °C
